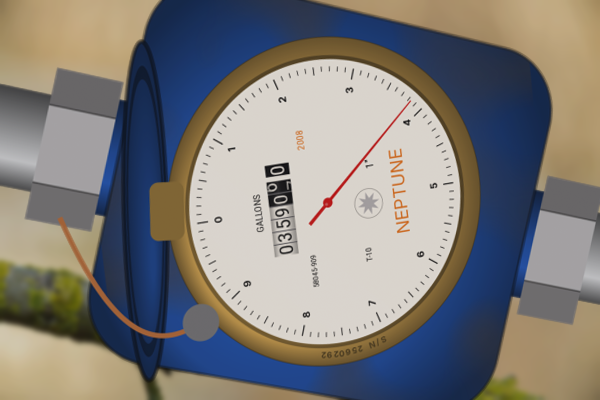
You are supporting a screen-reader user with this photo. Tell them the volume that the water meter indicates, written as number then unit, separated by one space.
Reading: 359063.8 gal
